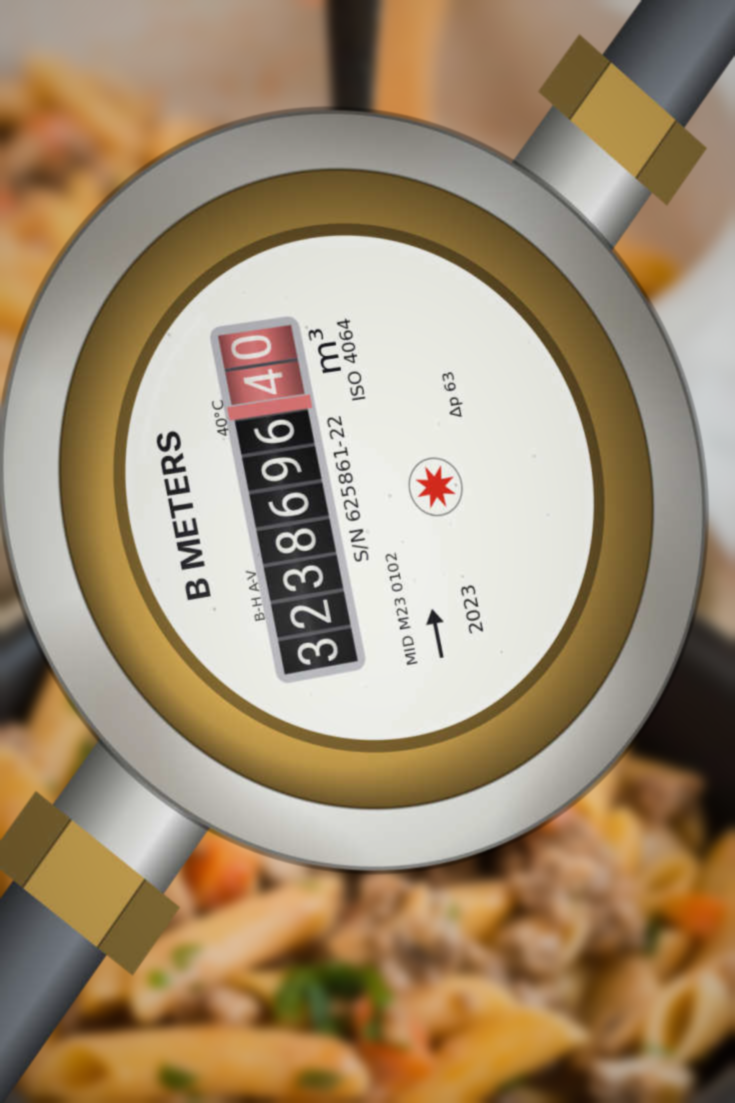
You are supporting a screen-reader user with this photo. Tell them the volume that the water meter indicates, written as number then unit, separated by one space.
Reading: 3238696.40 m³
